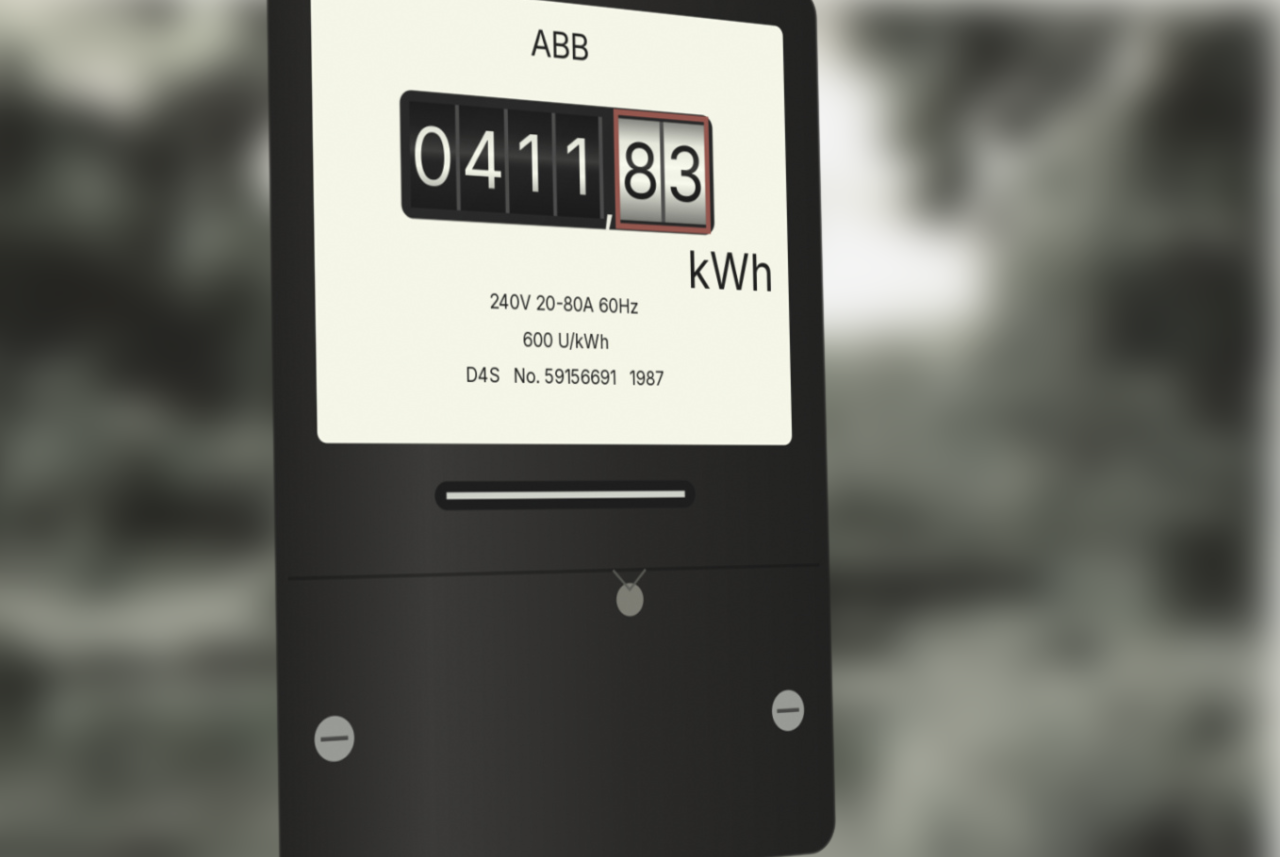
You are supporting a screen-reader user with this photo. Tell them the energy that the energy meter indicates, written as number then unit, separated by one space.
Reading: 411.83 kWh
